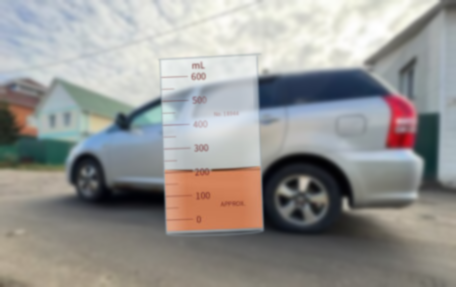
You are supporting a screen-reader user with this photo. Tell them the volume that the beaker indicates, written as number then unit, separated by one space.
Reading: 200 mL
